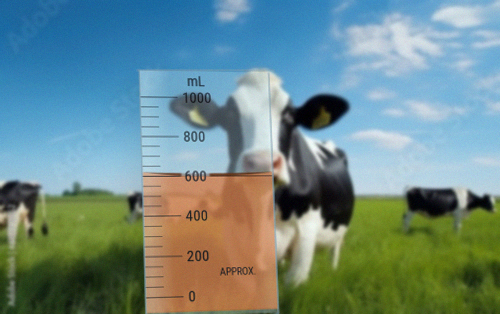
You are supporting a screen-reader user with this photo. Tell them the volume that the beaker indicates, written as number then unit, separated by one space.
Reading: 600 mL
